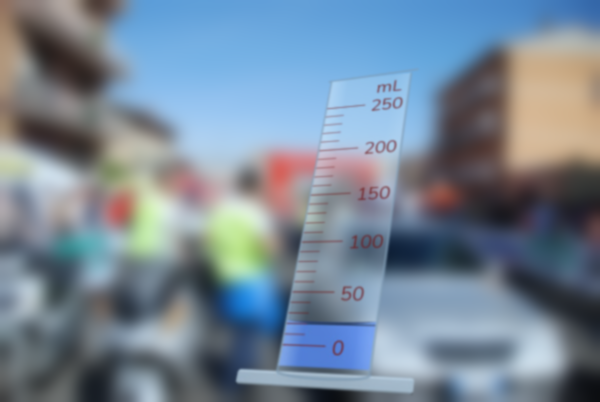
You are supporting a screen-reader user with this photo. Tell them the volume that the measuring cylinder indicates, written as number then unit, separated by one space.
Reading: 20 mL
